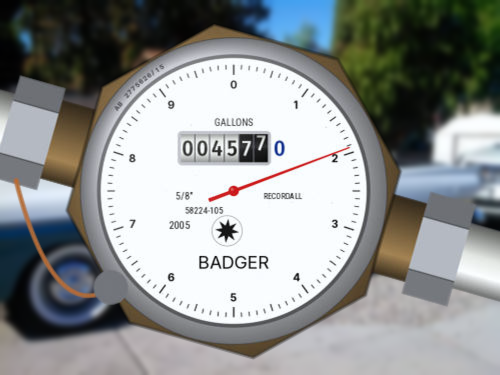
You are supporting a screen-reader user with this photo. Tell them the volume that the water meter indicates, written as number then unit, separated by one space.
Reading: 45771.9 gal
